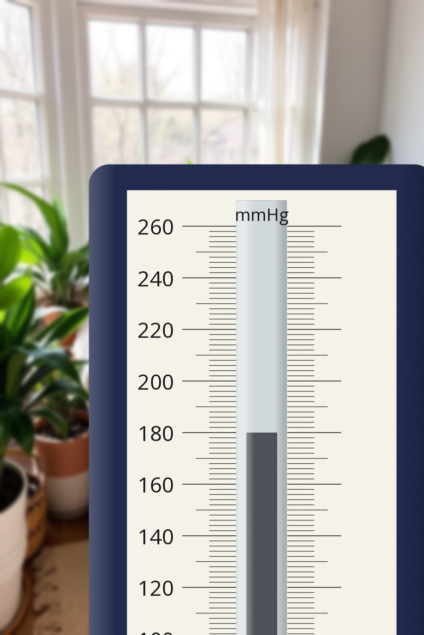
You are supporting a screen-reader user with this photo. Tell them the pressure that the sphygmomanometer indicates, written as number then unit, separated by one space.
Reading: 180 mmHg
